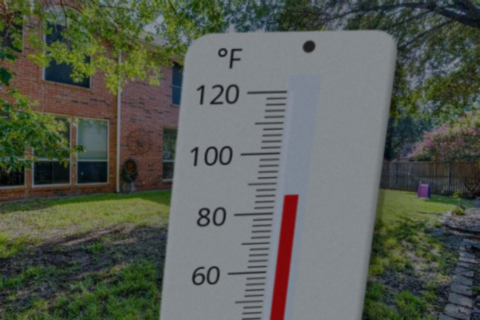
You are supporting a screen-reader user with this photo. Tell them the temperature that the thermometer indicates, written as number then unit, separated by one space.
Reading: 86 °F
